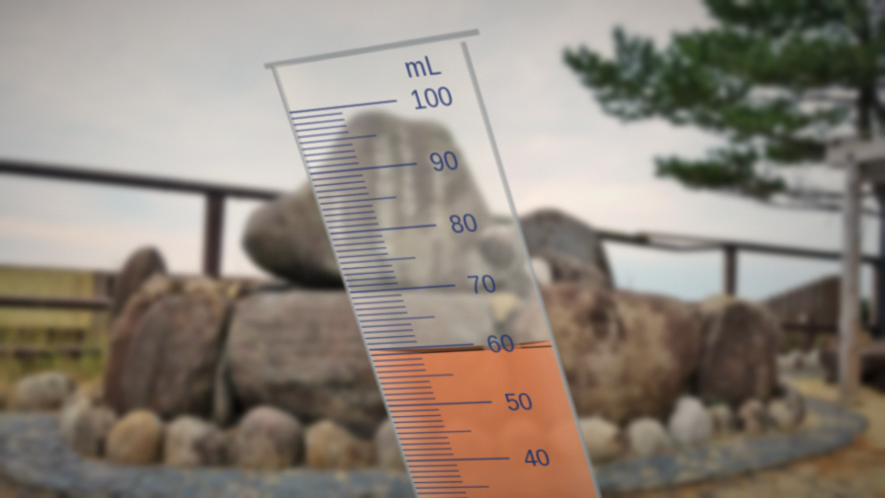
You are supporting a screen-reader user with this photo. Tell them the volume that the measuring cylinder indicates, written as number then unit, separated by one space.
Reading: 59 mL
